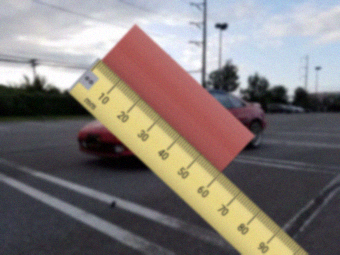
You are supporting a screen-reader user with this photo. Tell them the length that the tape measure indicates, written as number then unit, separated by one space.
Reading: 60 mm
